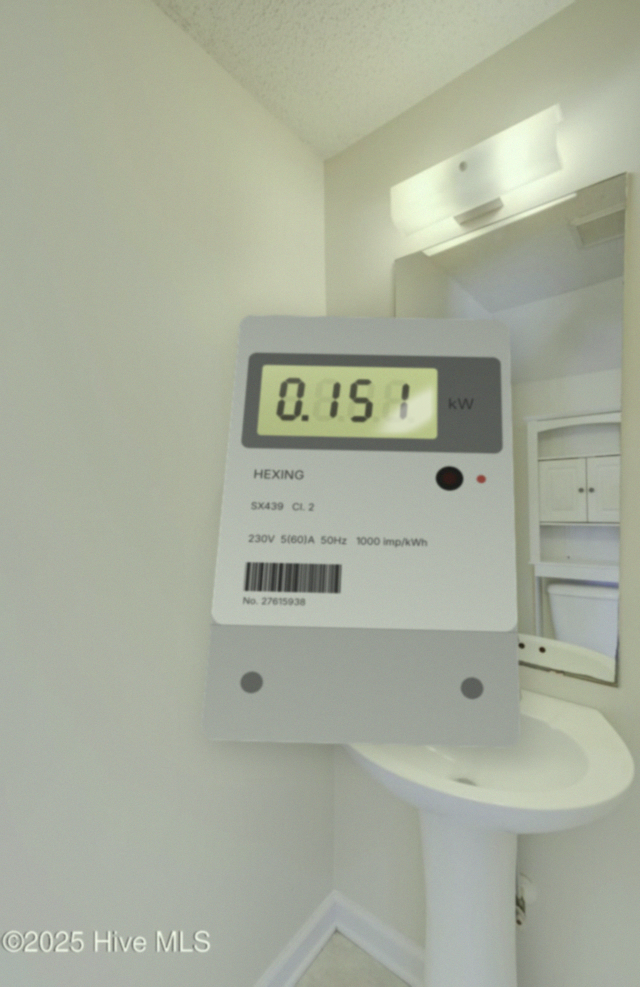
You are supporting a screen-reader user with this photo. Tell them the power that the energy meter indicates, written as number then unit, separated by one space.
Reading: 0.151 kW
